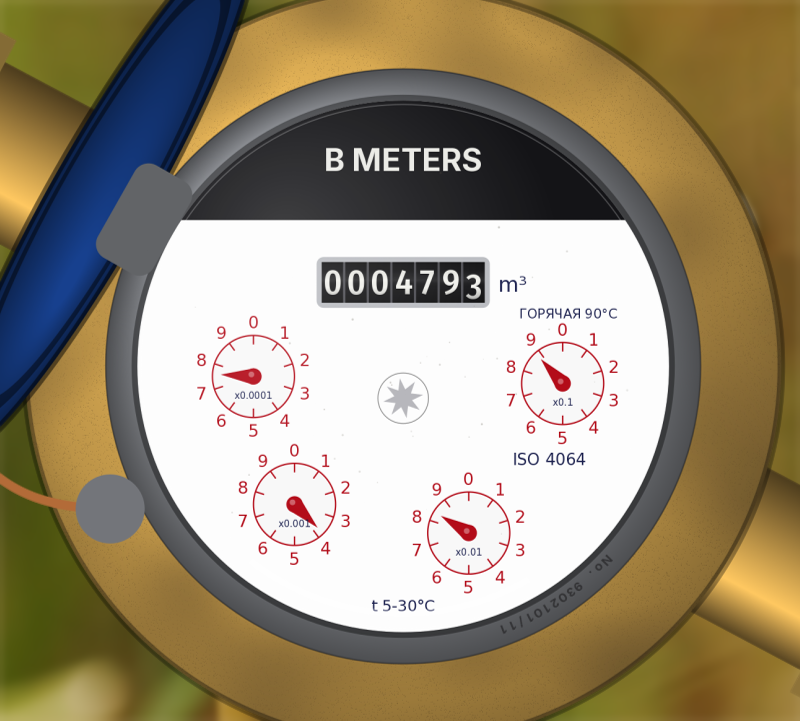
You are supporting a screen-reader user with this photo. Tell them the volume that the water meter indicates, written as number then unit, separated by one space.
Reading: 4792.8837 m³
